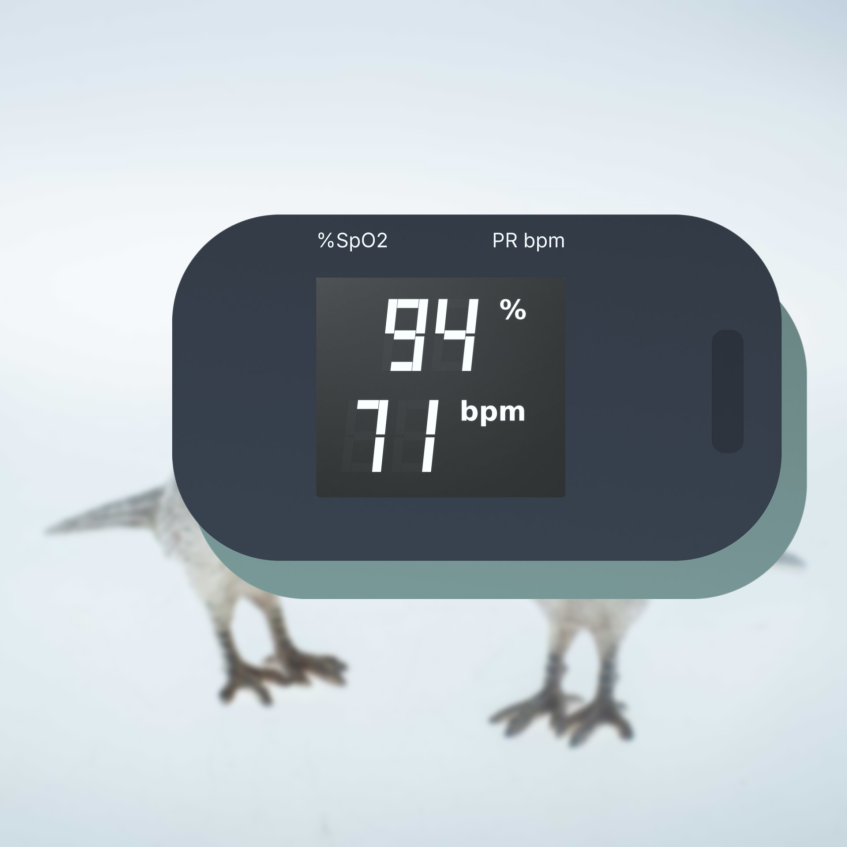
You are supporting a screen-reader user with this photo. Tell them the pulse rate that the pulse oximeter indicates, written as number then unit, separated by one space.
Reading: 71 bpm
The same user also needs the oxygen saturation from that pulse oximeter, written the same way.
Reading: 94 %
